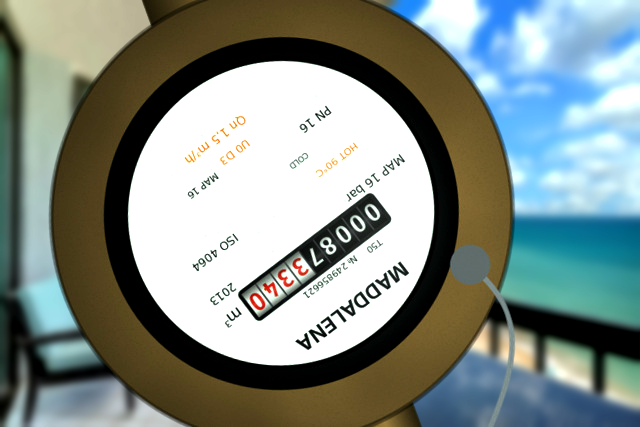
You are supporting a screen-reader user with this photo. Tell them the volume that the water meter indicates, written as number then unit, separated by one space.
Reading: 87.3340 m³
